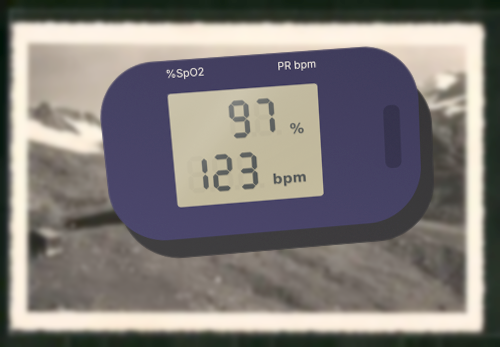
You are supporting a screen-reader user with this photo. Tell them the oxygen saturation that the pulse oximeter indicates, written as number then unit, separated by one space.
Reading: 97 %
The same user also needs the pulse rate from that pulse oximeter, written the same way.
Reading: 123 bpm
